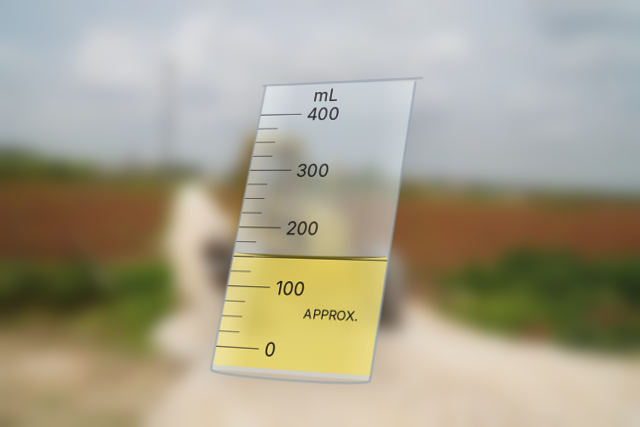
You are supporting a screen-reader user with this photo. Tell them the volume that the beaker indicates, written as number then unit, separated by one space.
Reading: 150 mL
